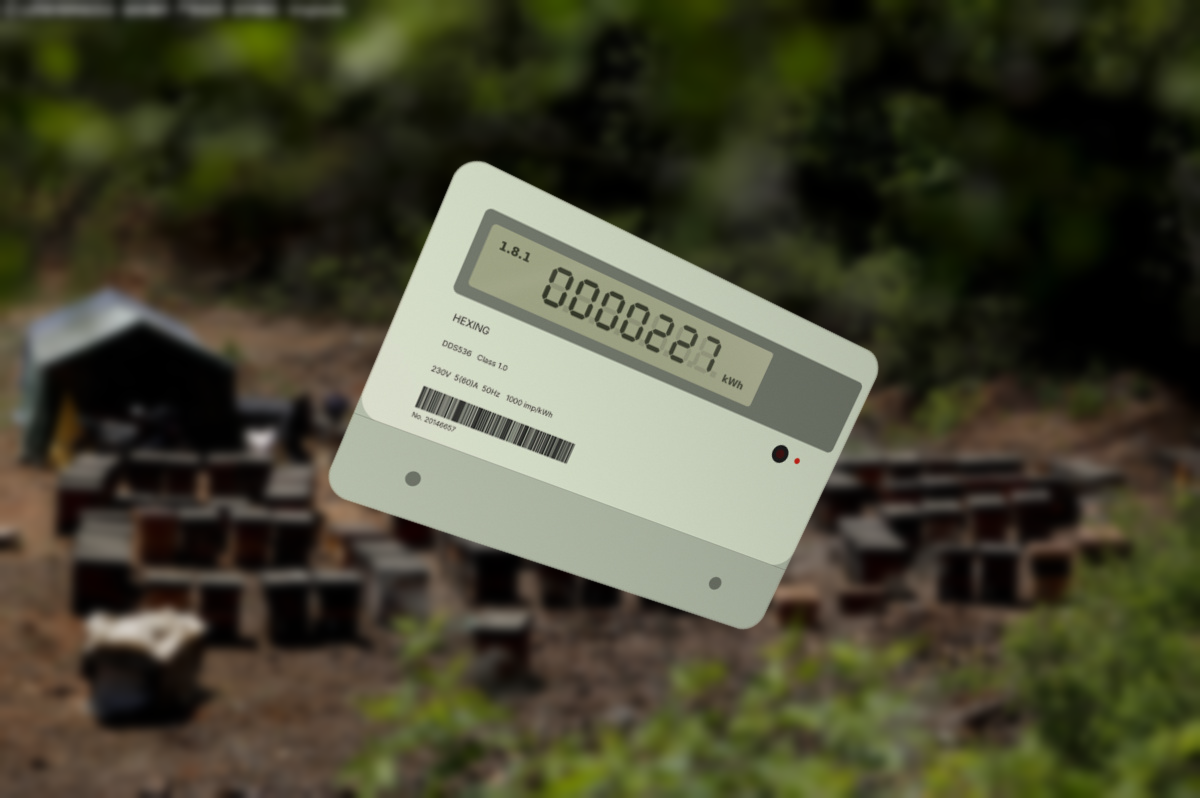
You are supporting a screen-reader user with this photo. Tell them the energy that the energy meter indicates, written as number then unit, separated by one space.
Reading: 227 kWh
